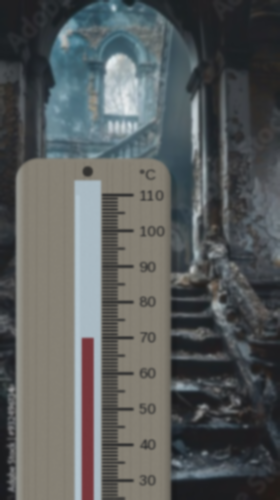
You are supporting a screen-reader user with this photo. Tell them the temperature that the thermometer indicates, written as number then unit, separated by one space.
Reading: 70 °C
